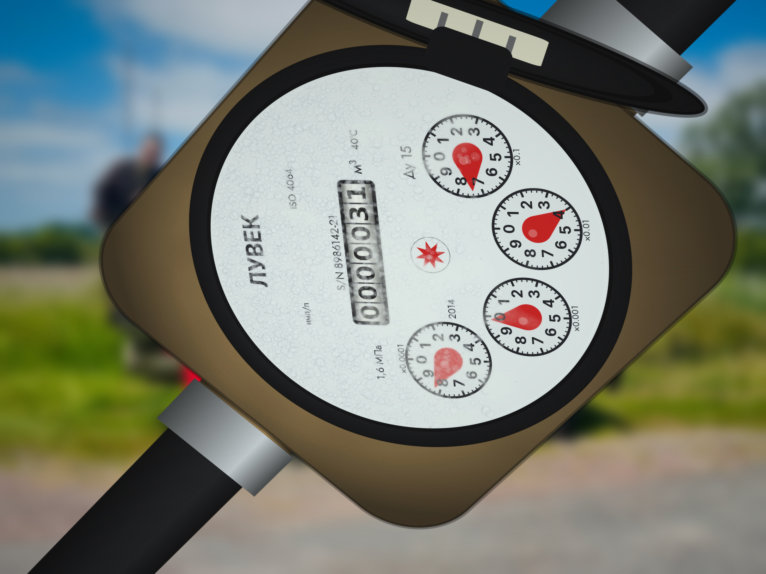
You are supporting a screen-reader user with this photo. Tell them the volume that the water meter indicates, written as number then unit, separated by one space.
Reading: 31.7398 m³
